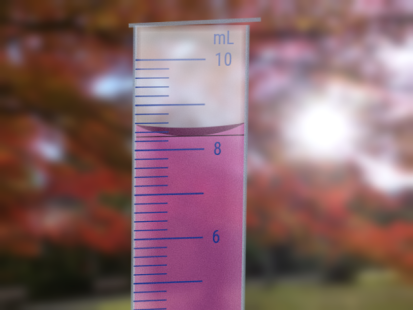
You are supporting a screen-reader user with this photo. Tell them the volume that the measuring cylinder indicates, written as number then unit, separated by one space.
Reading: 8.3 mL
